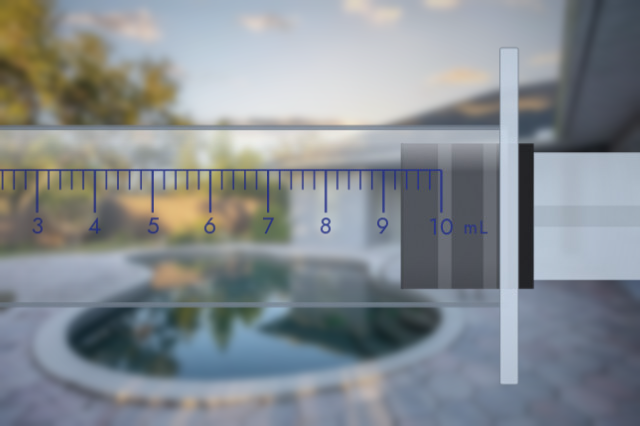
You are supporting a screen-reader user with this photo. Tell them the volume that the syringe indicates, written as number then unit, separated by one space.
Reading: 9.3 mL
